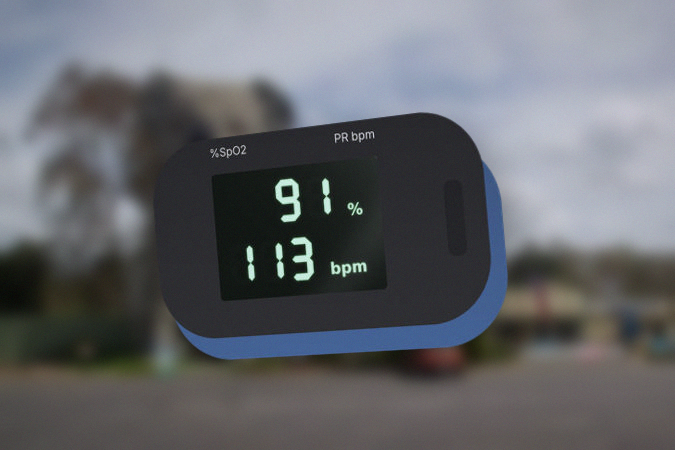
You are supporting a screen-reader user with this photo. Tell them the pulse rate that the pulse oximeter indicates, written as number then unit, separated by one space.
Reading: 113 bpm
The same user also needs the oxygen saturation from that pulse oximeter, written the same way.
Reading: 91 %
